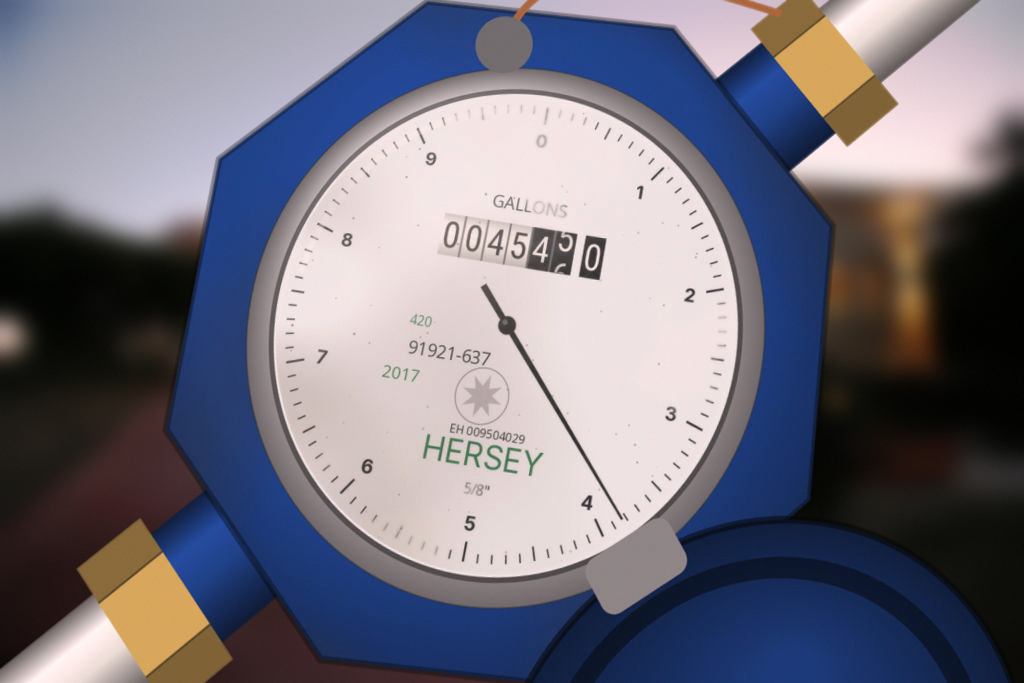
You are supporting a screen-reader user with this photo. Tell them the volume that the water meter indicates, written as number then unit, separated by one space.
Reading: 45453.8 gal
